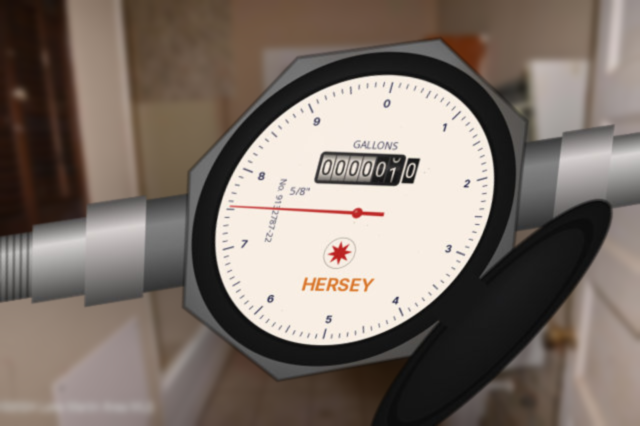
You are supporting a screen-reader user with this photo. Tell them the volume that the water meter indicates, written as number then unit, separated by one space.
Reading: 7.5 gal
